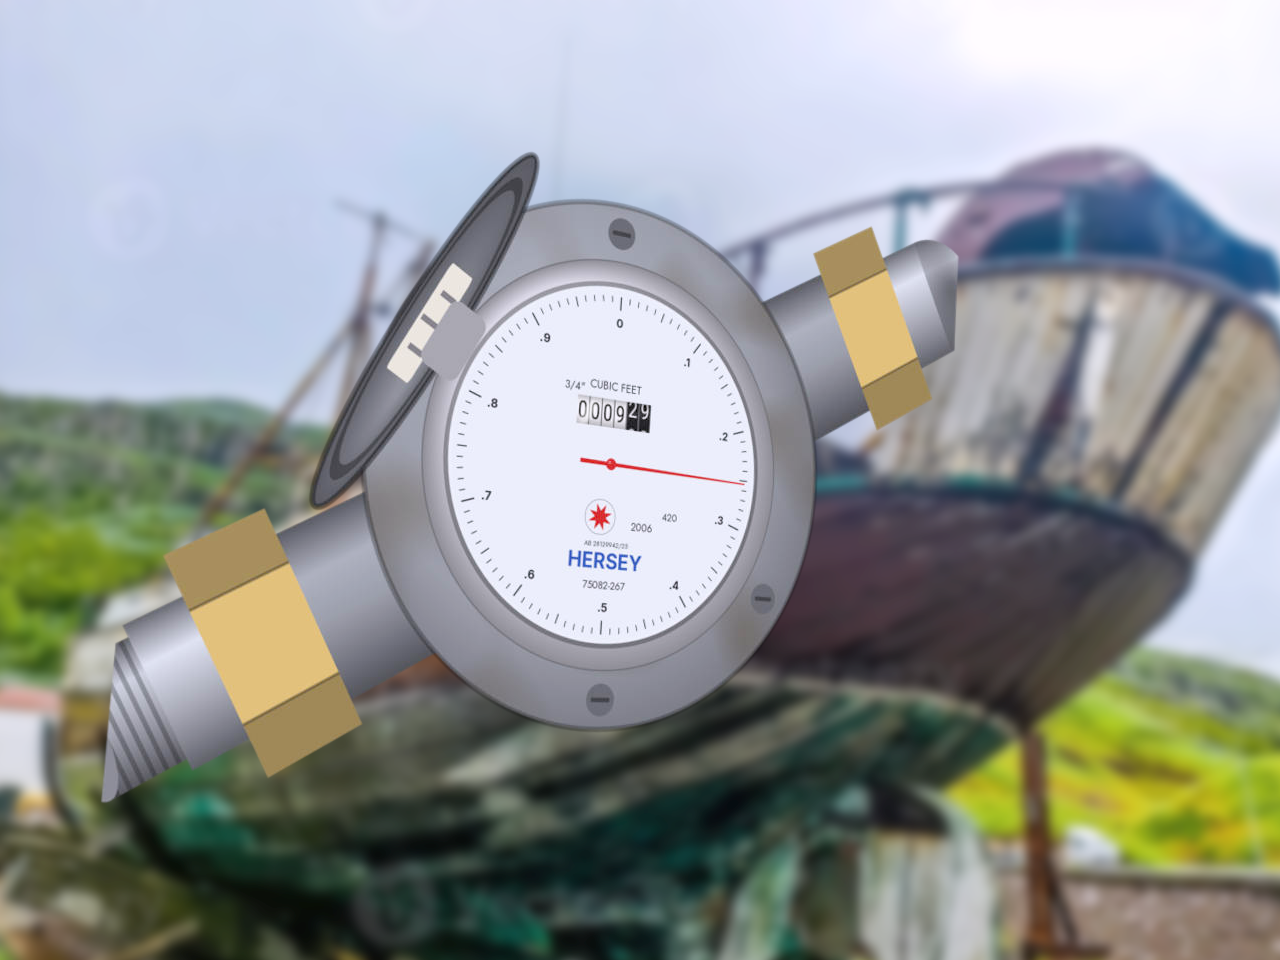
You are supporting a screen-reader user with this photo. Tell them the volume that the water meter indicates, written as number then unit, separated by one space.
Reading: 929.25 ft³
